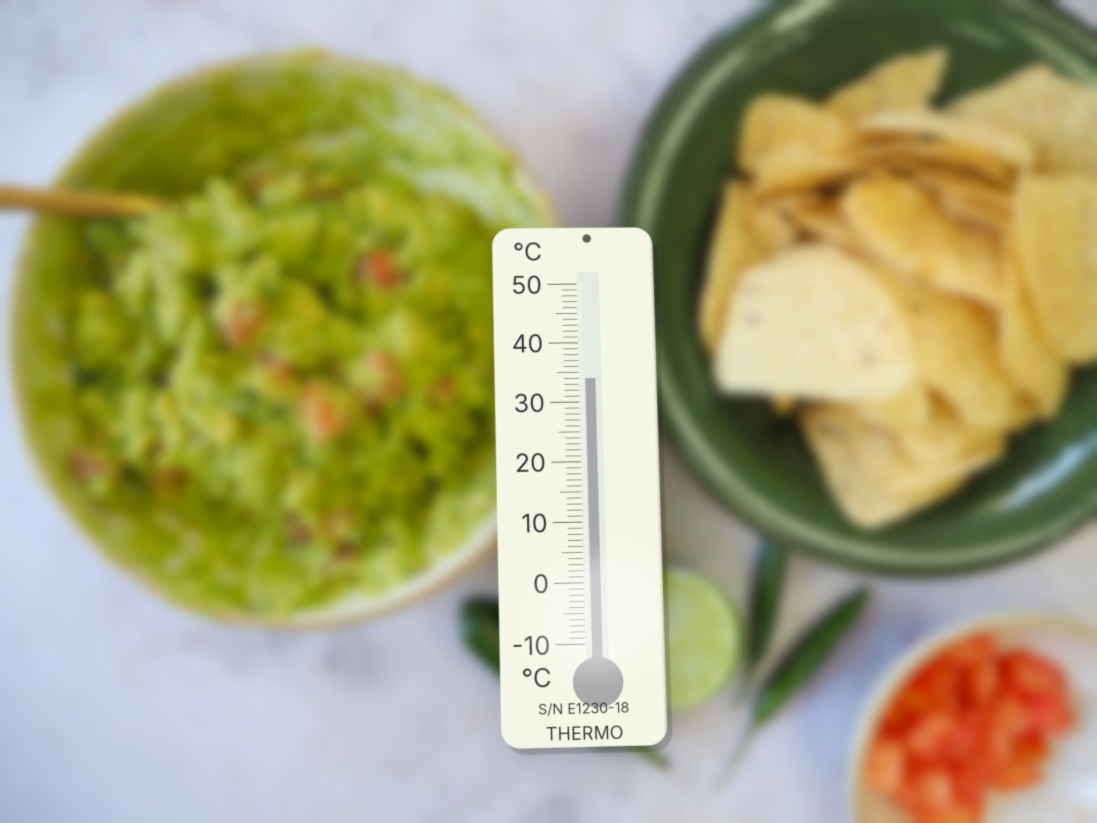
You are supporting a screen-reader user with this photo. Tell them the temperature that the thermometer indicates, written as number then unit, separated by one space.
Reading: 34 °C
